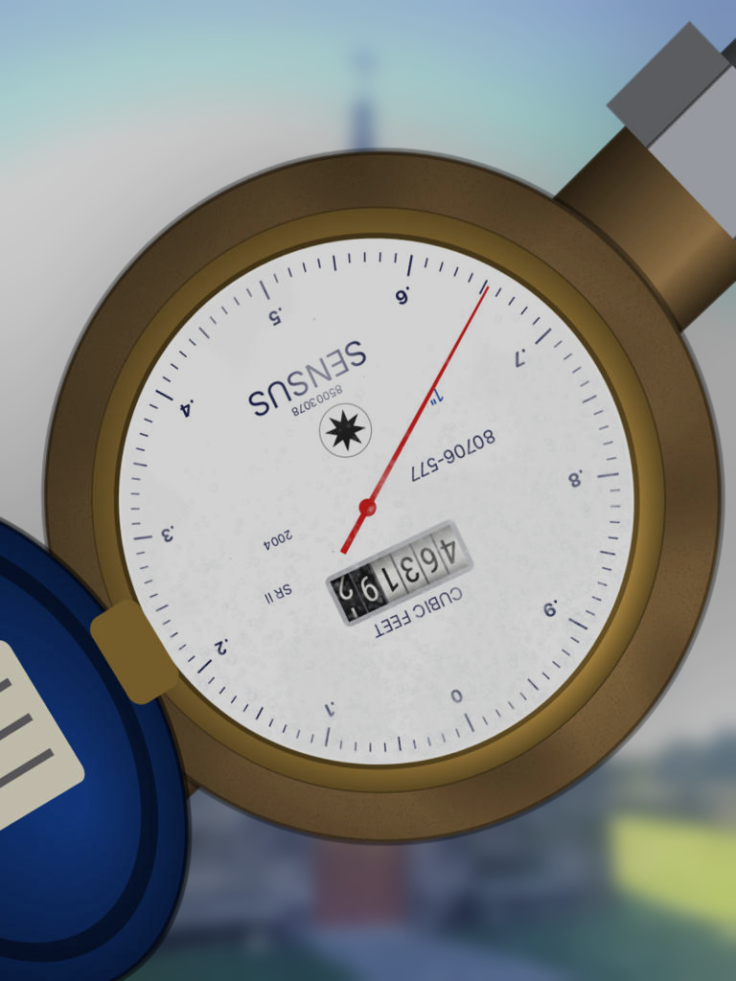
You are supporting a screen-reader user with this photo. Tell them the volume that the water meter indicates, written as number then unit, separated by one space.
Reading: 463191.65 ft³
